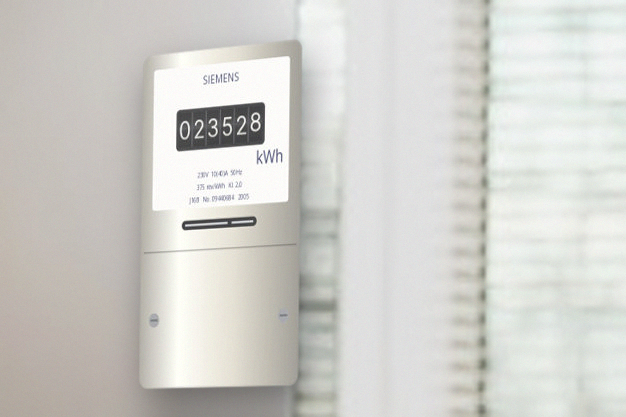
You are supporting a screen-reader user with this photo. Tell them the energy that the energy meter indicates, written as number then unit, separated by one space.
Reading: 23528 kWh
